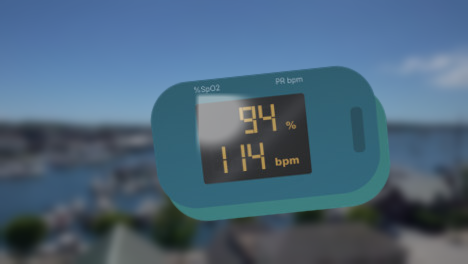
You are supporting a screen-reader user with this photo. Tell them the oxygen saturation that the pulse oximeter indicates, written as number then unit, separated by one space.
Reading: 94 %
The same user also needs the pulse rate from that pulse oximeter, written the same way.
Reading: 114 bpm
